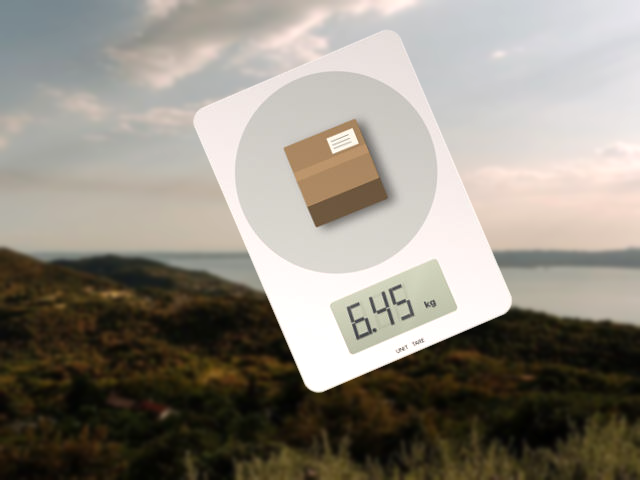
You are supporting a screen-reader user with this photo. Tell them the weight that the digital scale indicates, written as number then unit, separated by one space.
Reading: 6.45 kg
